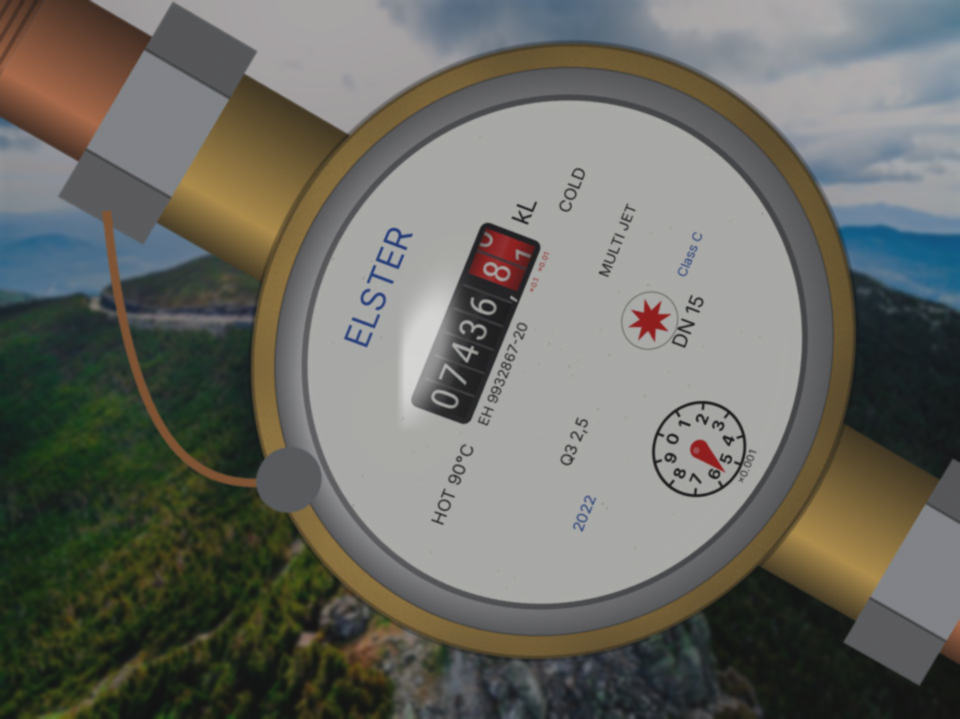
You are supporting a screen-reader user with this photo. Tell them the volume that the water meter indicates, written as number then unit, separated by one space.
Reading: 7436.805 kL
